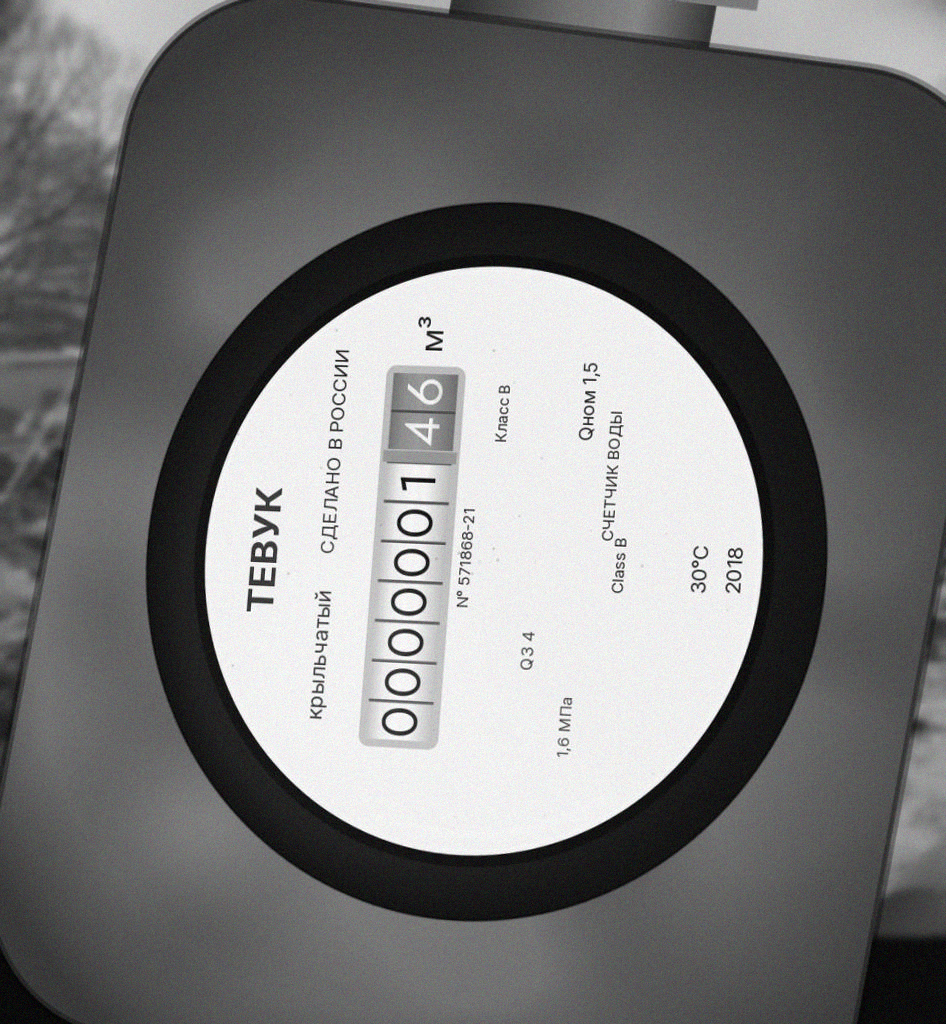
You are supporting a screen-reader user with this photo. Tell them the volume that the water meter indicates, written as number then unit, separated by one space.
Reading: 1.46 m³
